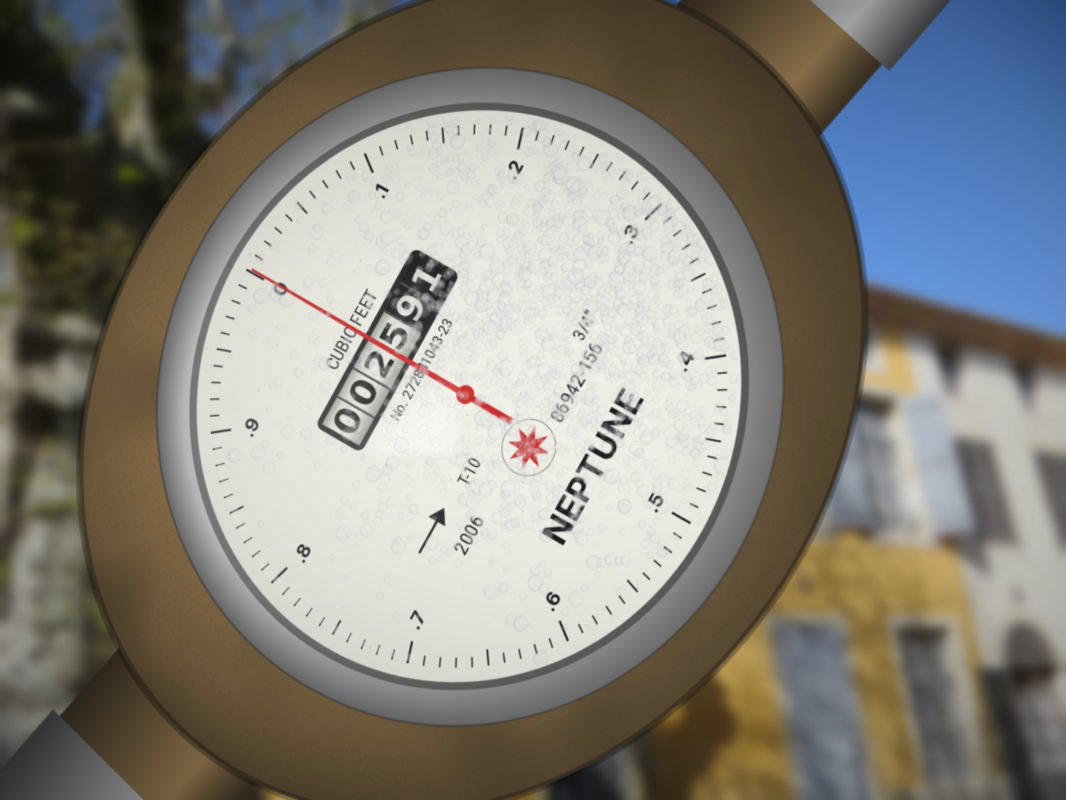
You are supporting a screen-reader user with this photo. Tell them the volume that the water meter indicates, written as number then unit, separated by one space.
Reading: 2591.00 ft³
